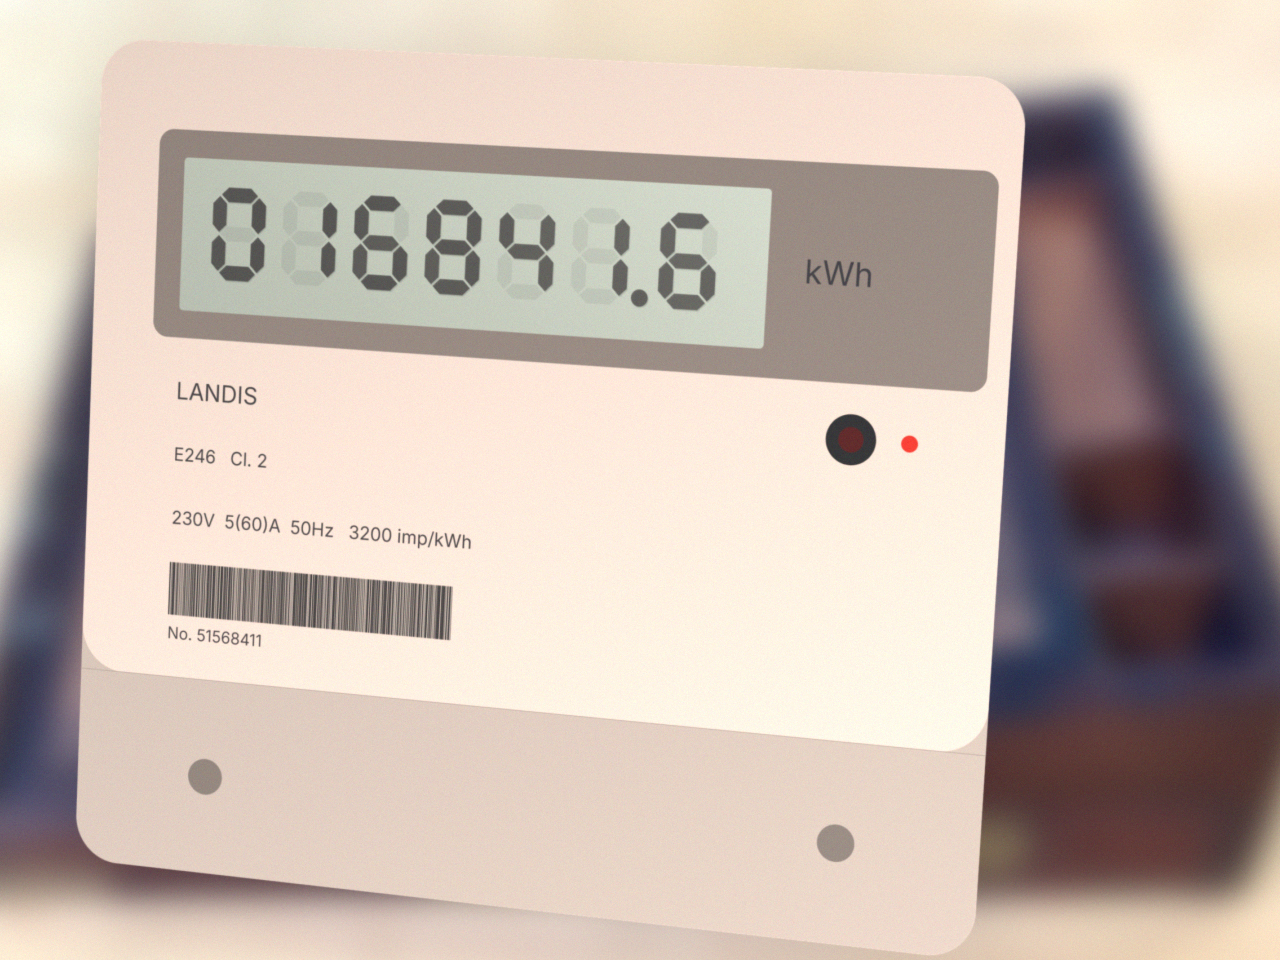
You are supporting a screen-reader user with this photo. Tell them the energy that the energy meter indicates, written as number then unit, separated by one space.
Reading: 16841.6 kWh
